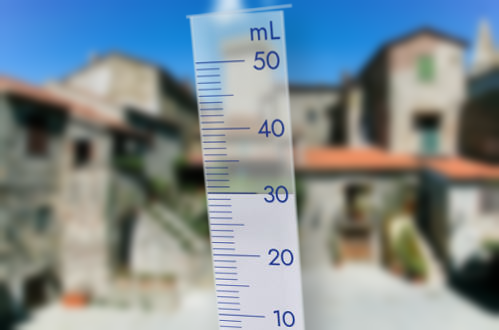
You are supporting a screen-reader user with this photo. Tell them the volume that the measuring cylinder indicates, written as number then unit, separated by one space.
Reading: 30 mL
